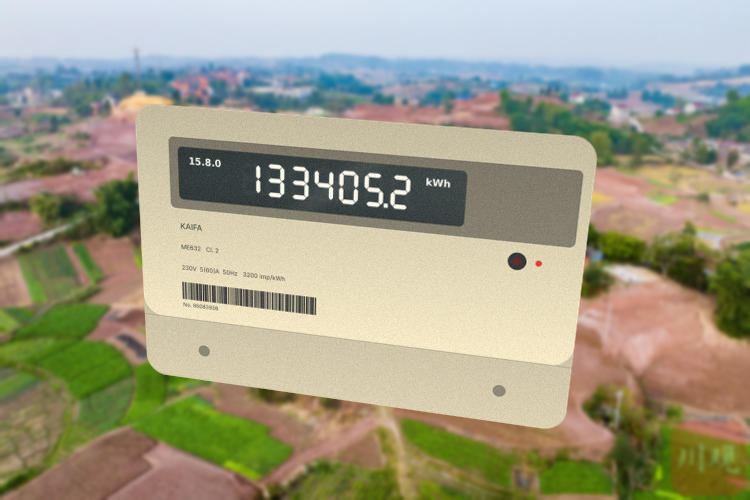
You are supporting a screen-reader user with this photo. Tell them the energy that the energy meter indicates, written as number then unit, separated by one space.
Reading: 133405.2 kWh
